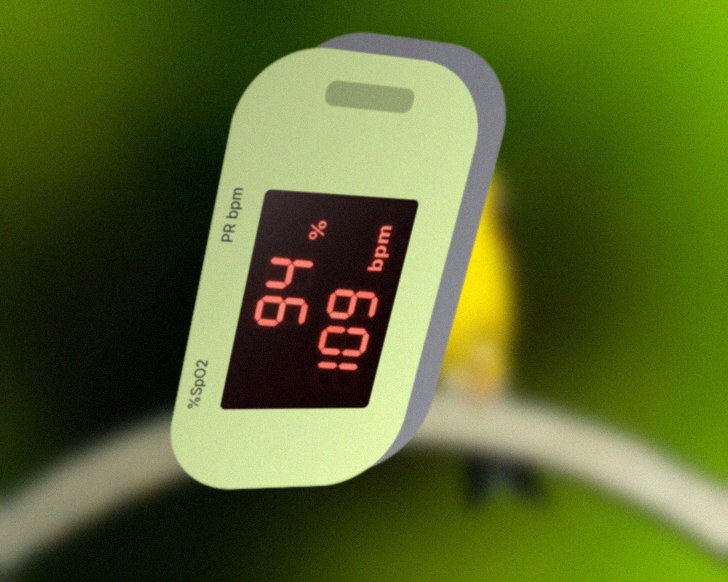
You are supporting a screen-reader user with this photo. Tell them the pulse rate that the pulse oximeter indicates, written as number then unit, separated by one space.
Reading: 109 bpm
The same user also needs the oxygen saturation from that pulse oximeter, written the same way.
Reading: 94 %
